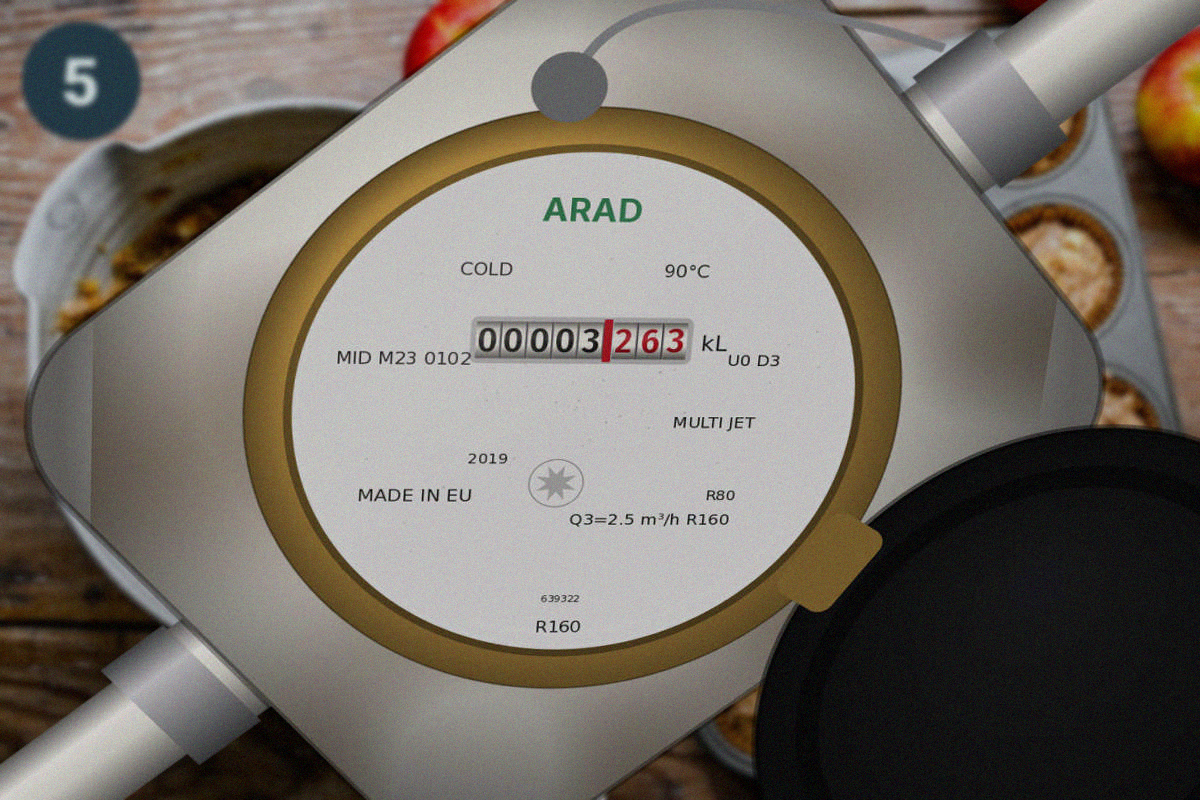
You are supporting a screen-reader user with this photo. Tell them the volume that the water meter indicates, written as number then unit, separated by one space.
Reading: 3.263 kL
